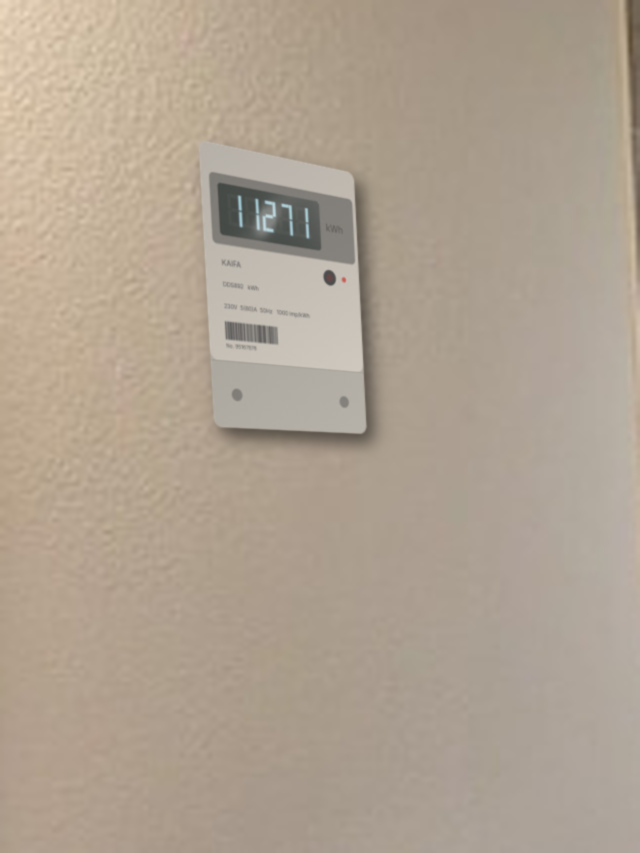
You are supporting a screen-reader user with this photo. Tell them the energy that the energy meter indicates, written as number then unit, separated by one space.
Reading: 11271 kWh
